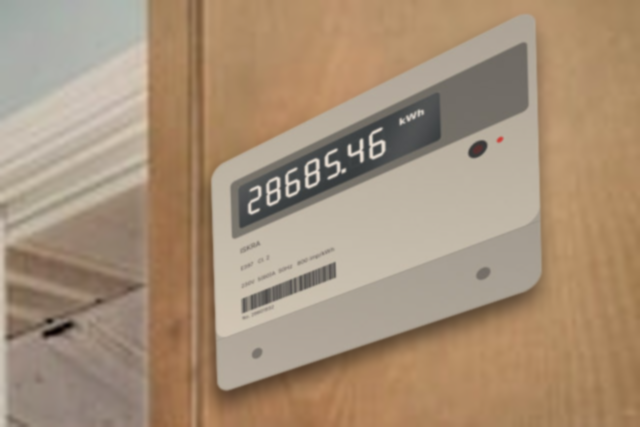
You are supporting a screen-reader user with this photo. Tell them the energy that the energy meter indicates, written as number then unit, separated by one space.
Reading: 28685.46 kWh
